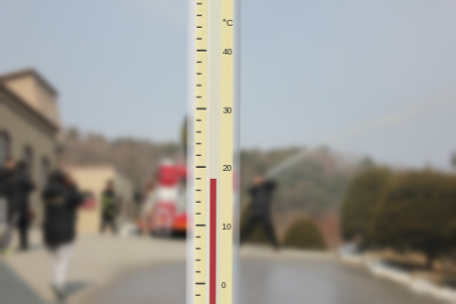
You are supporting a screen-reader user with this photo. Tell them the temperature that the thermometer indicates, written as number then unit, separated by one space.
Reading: 18 °C
